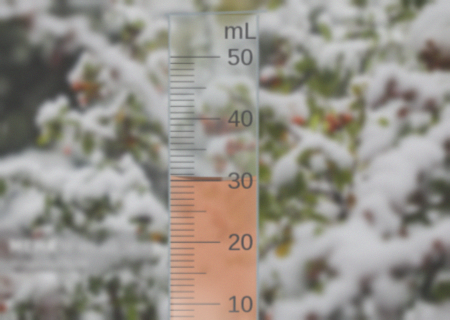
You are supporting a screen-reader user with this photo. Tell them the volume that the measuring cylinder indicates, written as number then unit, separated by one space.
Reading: 30 mL
